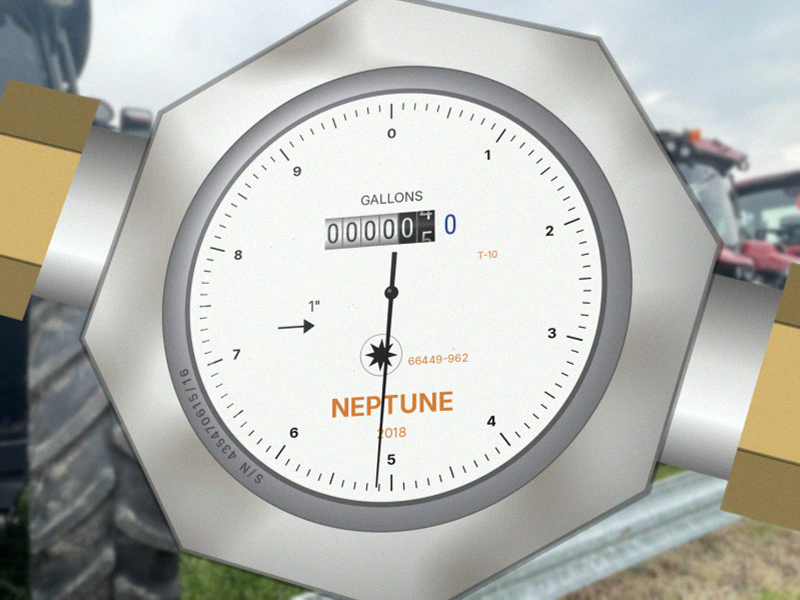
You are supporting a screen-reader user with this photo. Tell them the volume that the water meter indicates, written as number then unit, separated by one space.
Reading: 45.1 gal
